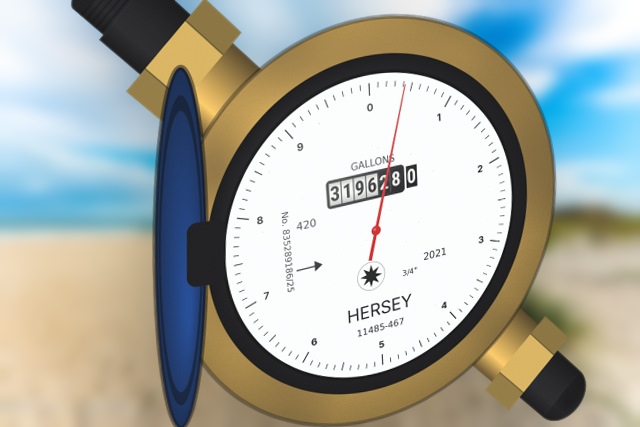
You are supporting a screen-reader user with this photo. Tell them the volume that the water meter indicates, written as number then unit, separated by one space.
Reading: 3196280.4 gal
